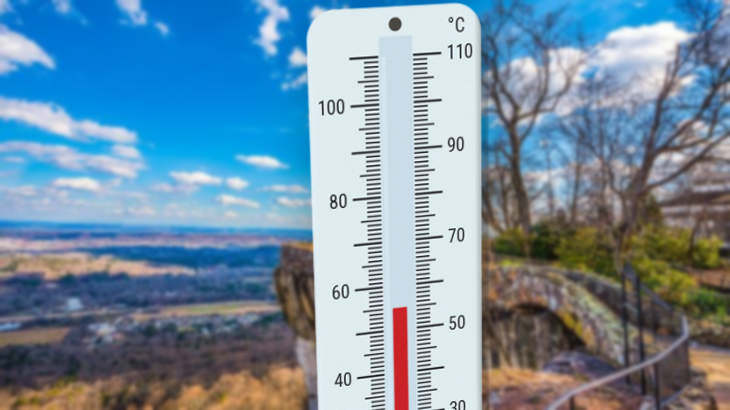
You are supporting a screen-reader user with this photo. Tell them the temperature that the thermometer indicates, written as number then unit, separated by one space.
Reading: 55 °C
